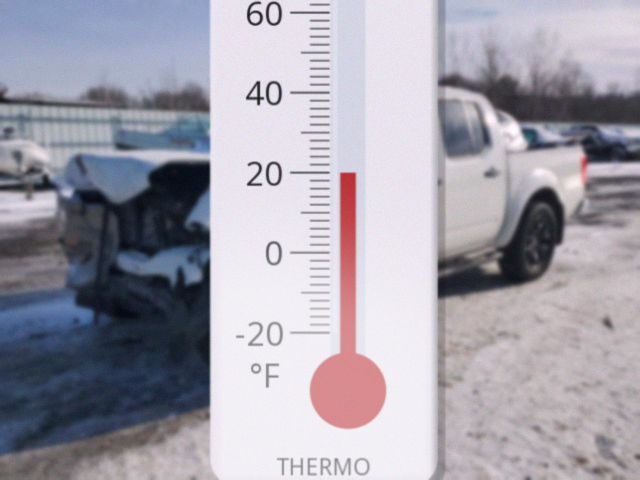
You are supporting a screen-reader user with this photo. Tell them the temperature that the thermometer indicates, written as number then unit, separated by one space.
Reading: 20 °F
